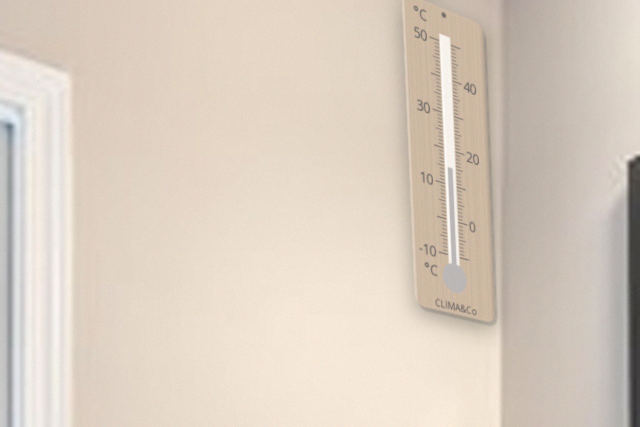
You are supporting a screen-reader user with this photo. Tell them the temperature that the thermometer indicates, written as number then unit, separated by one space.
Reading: 15 °C
